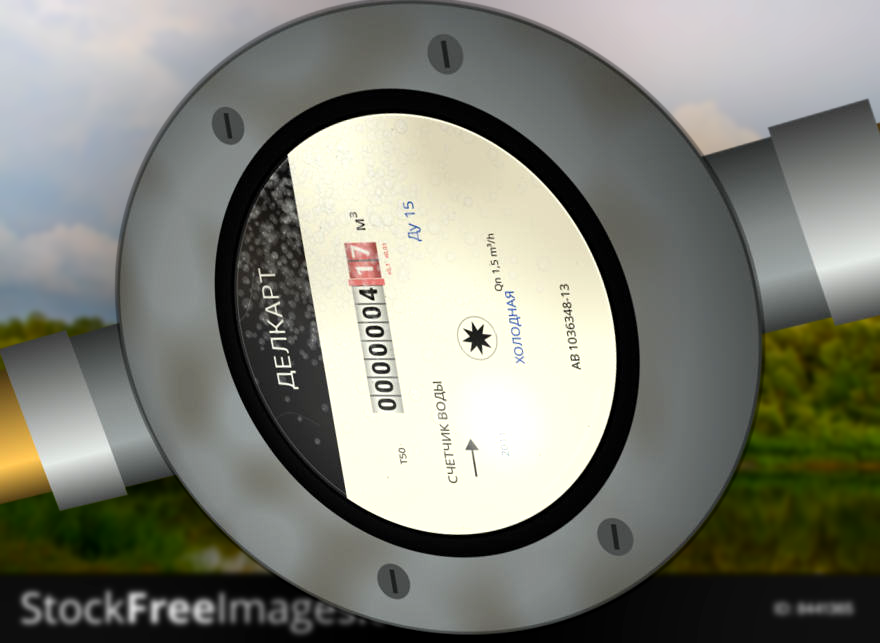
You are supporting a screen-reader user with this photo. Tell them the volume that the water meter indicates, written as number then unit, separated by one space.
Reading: 4.17 m³
